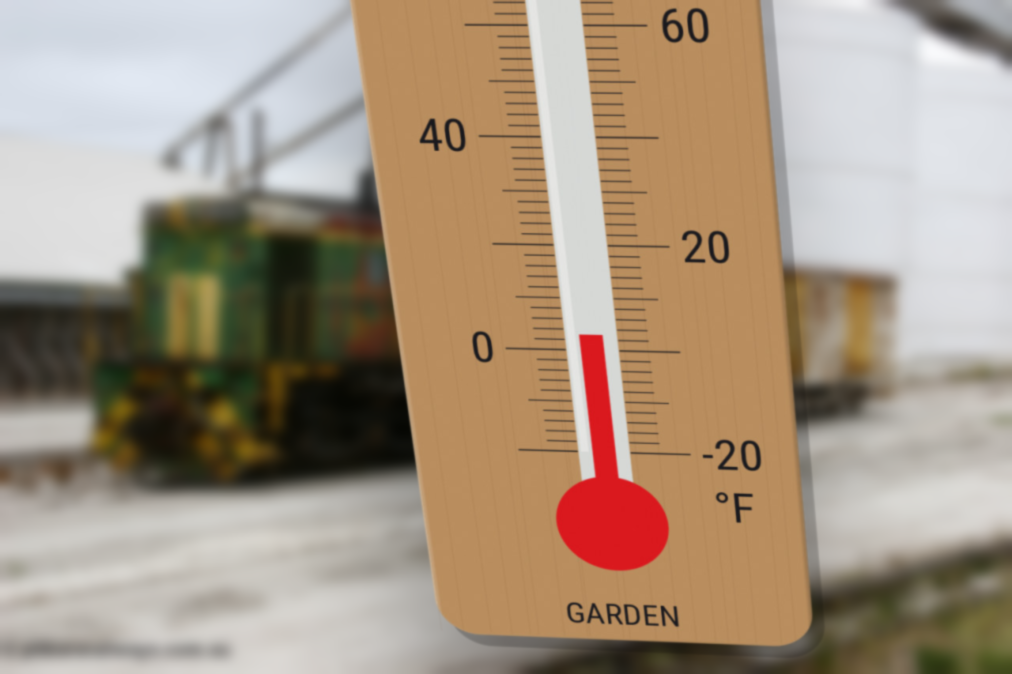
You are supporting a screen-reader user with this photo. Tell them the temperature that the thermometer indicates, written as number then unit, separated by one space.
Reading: 3 °F
